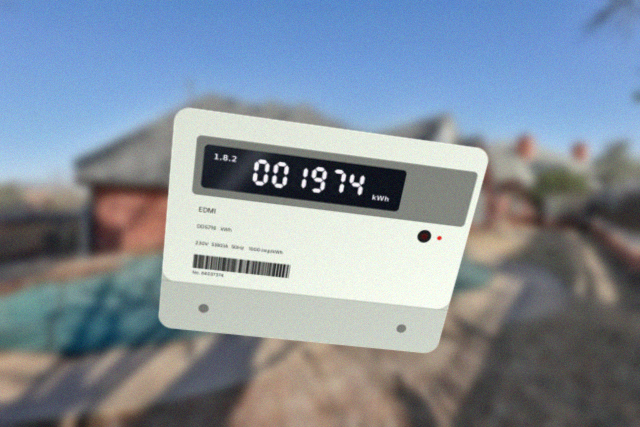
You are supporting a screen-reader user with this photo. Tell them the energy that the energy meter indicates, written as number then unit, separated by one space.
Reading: 1974 kWh
